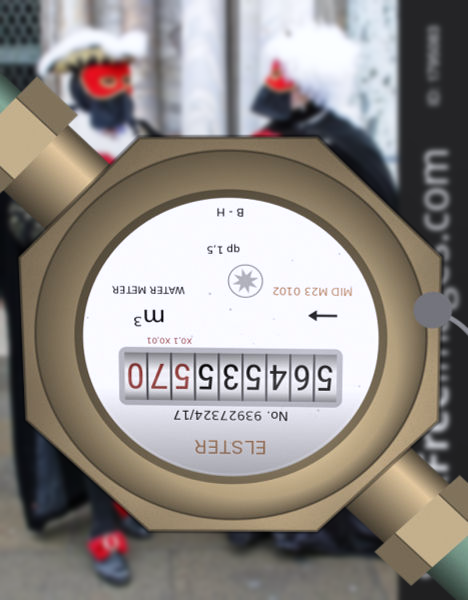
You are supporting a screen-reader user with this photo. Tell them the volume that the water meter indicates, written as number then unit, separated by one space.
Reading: 564535.570 m³
